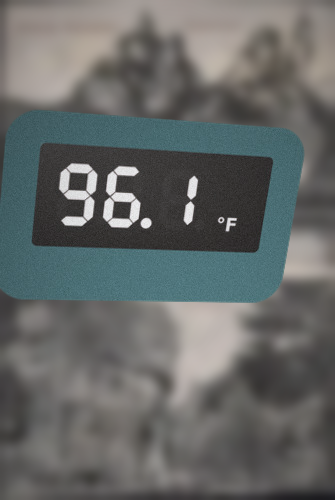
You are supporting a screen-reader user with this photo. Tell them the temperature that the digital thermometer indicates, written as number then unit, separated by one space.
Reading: 96.1 °F
